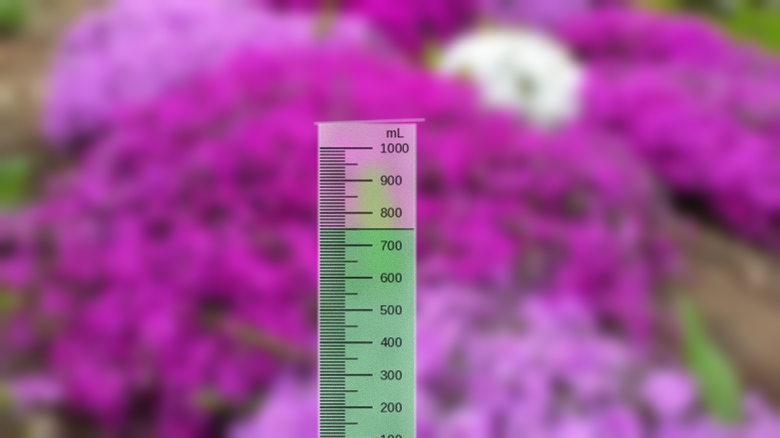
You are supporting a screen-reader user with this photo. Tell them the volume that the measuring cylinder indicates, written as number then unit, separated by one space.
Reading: 750 mL
